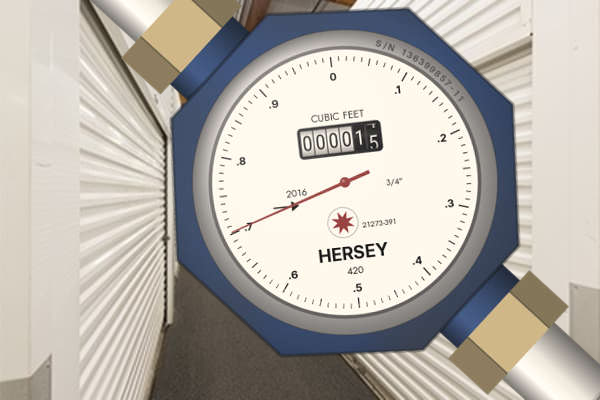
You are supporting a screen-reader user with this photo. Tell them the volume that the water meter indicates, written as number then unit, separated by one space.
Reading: 14.70 ft³
